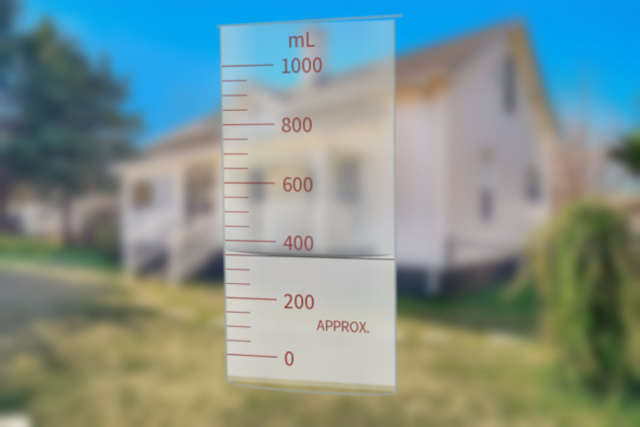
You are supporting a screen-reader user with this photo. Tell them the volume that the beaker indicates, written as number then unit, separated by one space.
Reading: 350 mL
